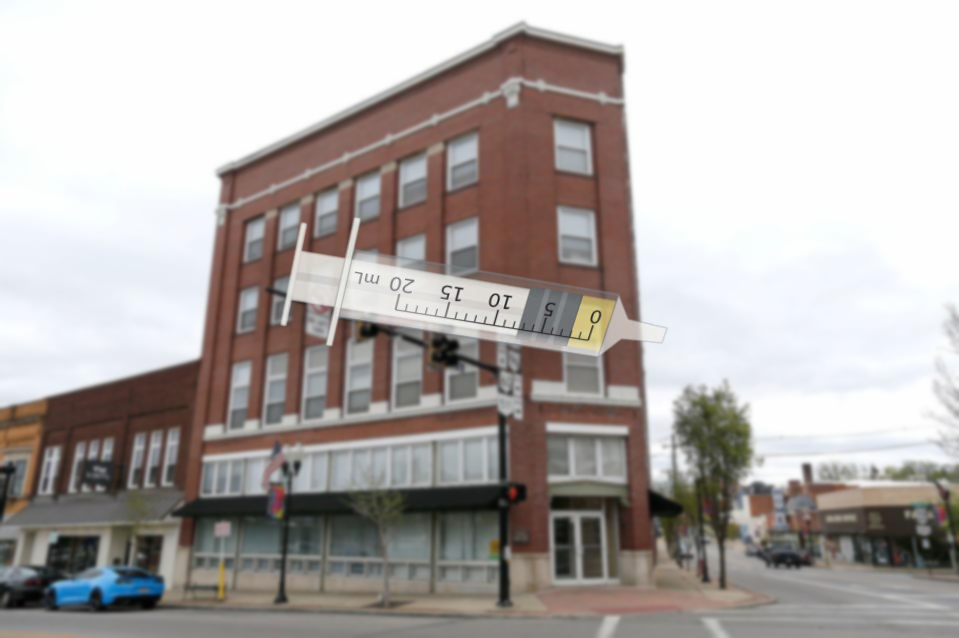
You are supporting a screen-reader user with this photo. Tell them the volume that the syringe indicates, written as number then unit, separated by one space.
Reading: 2 mL
